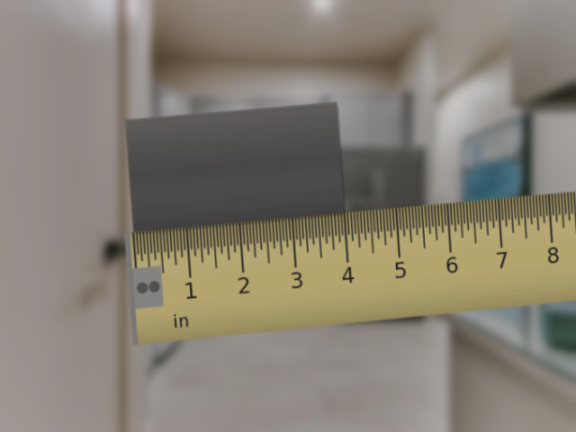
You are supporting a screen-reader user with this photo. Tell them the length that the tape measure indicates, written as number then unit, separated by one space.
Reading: 4 in
